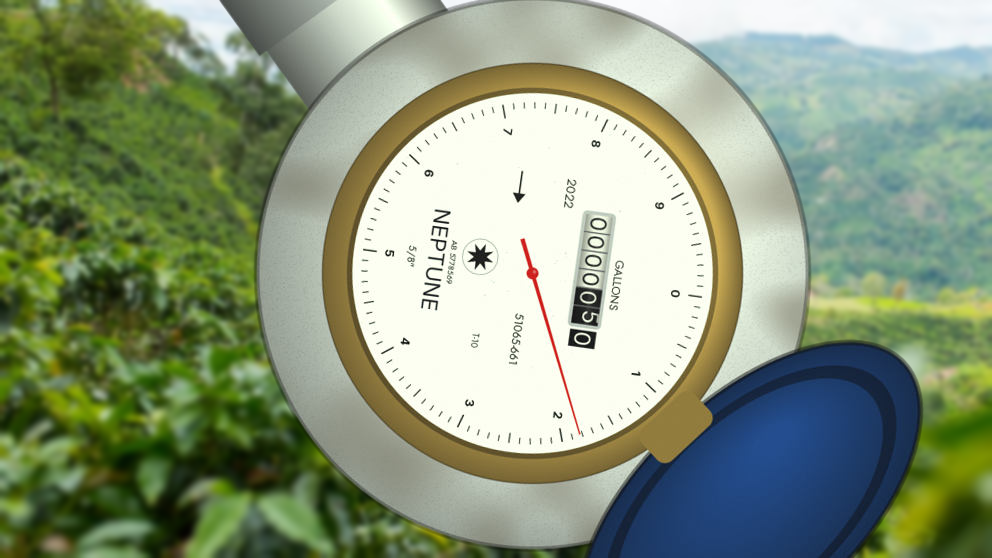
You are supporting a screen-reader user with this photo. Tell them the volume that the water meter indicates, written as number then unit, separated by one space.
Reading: 51.8 gal
